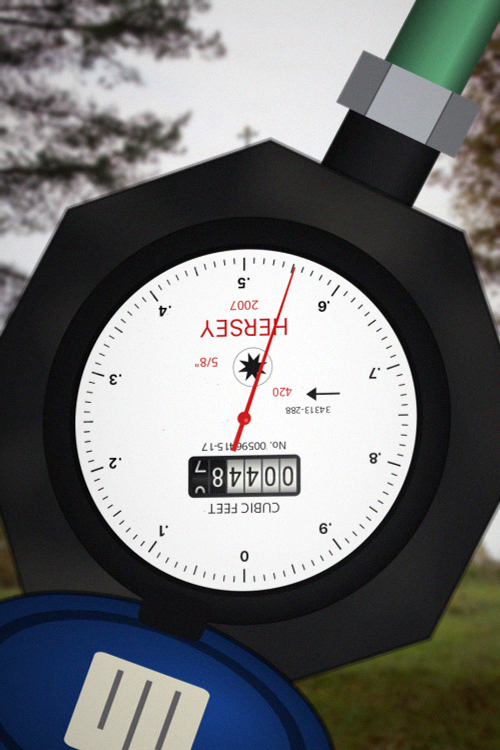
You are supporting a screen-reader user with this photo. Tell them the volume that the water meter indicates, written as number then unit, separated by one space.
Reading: 4486.55 ft³
